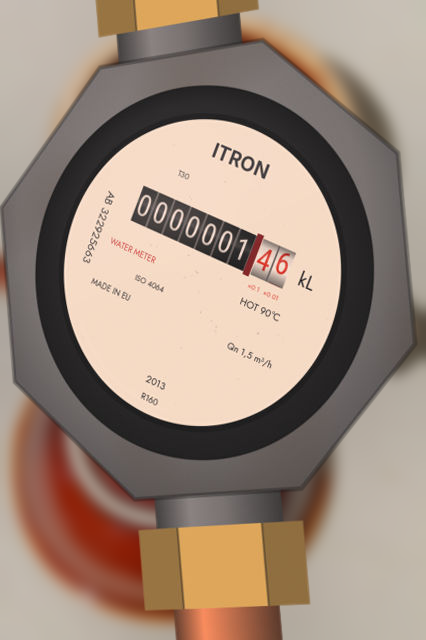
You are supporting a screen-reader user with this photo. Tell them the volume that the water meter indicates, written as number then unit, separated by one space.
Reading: 1.46 kL
